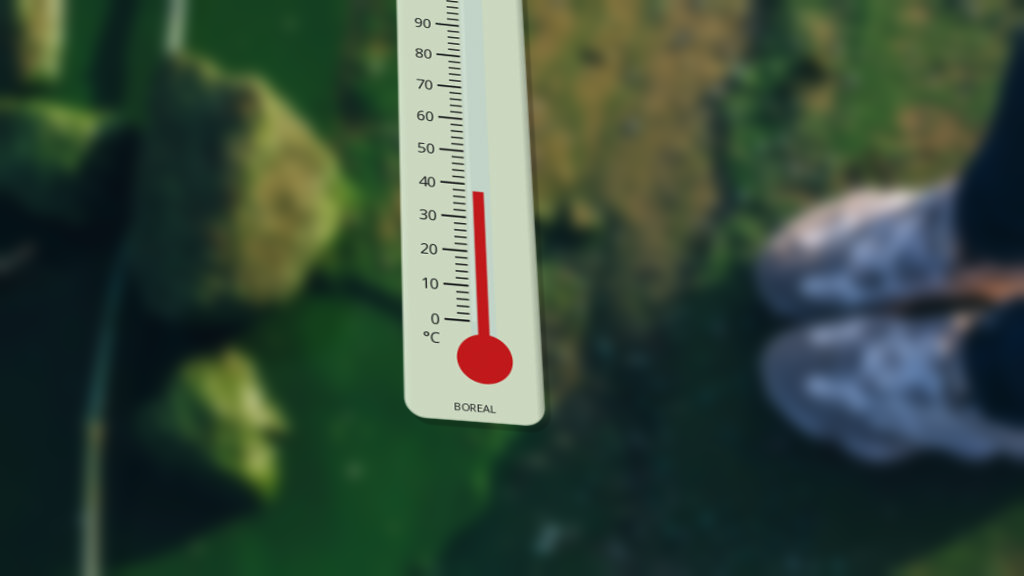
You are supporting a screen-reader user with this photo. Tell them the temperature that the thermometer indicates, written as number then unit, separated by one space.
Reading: 38 °C
